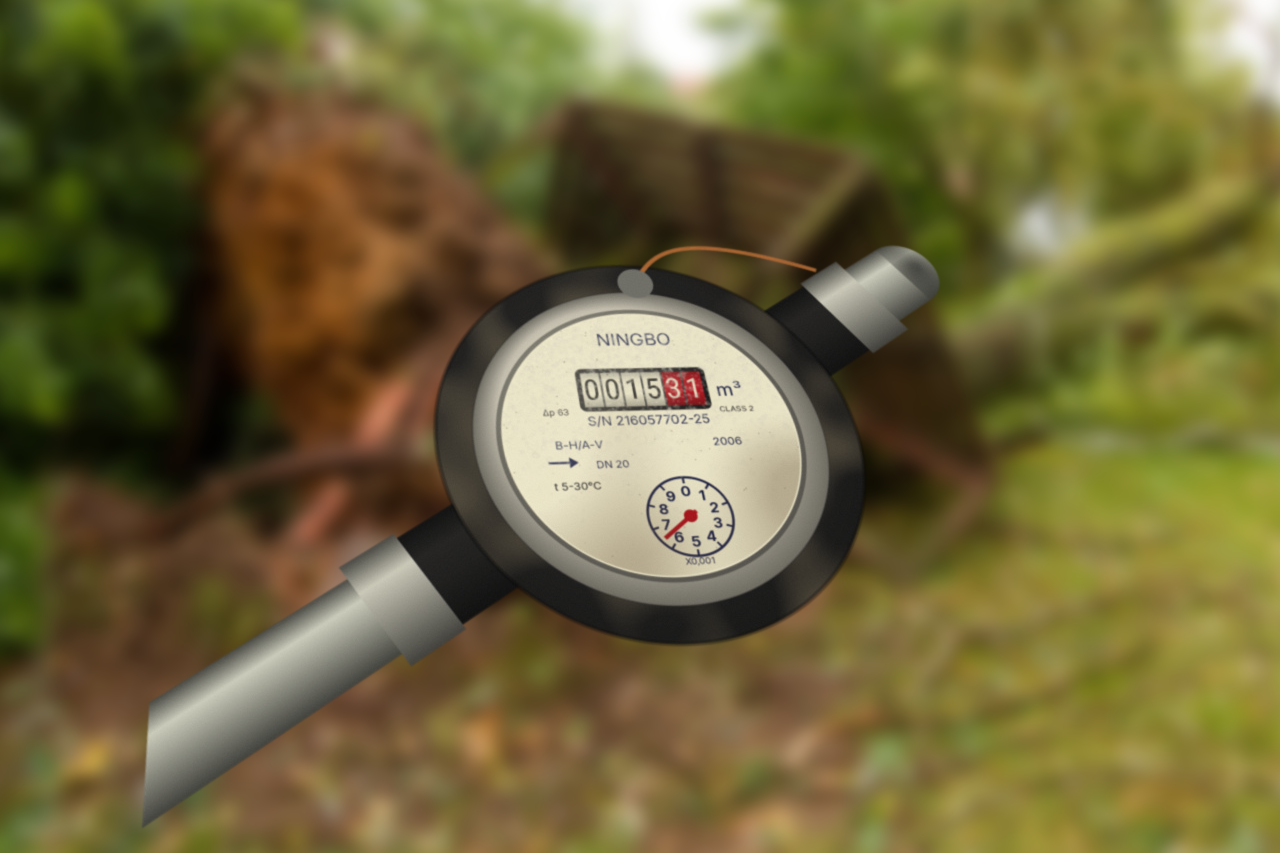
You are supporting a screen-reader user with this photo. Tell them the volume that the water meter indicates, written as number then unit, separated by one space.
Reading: 15.316 m³
